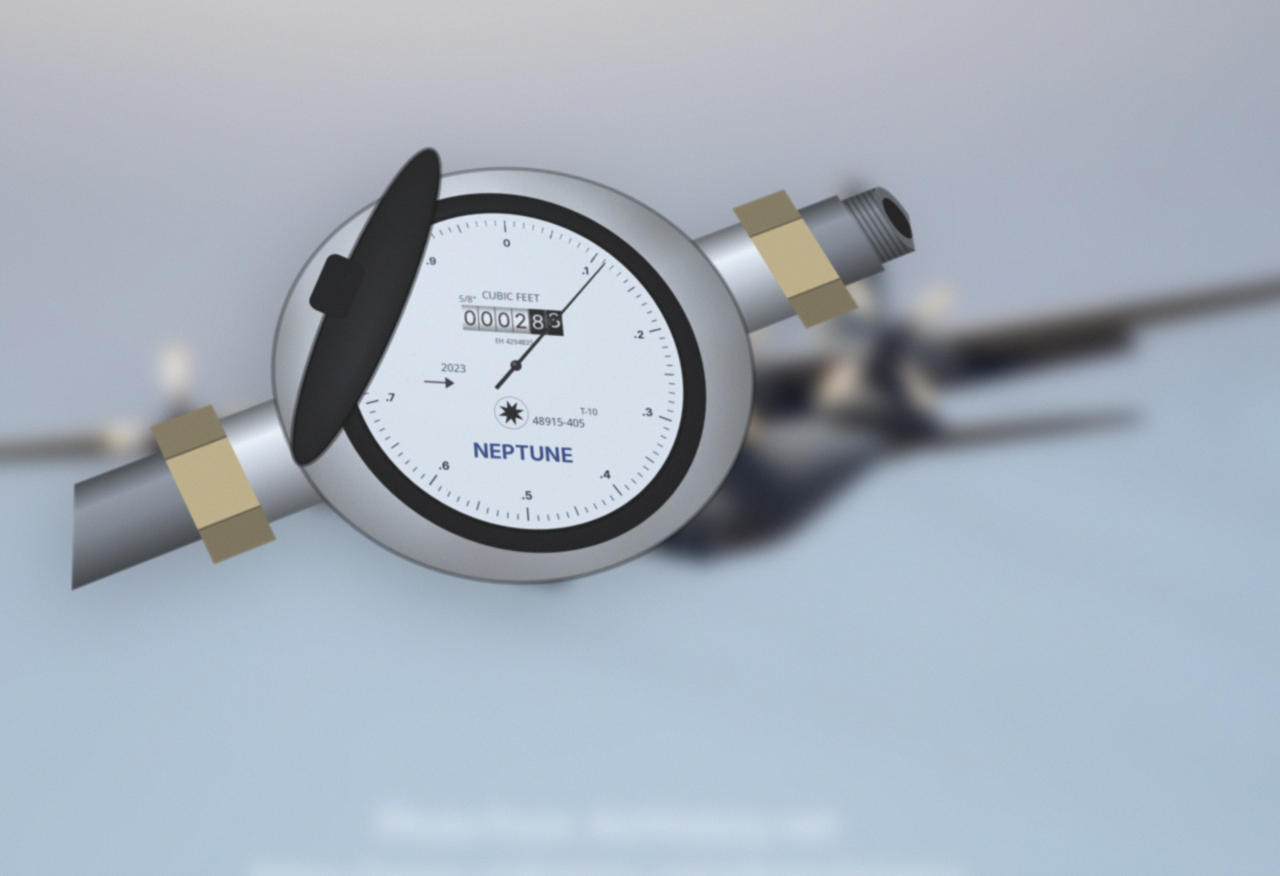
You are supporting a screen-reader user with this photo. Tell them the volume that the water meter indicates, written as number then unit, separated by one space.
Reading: 283.11 ft³
